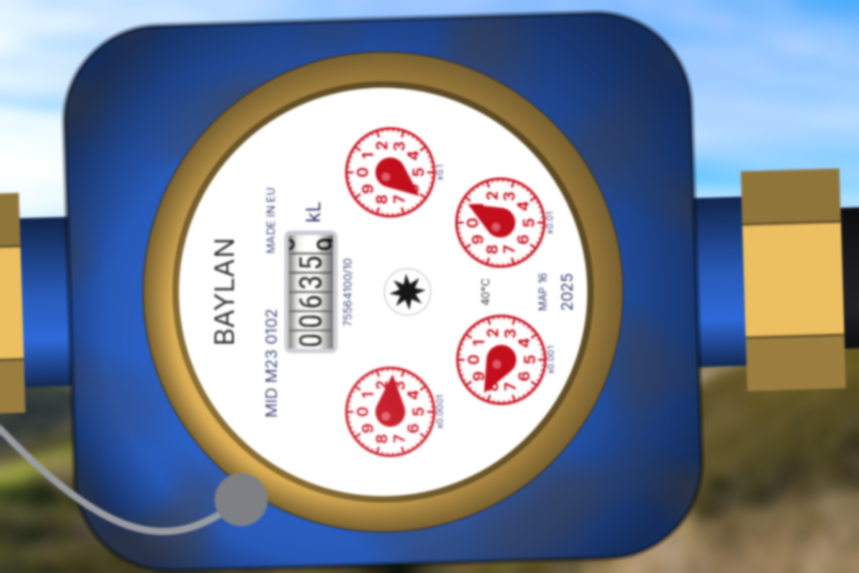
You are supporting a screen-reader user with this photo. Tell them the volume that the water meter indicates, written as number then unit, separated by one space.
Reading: 6358.6082 kL
